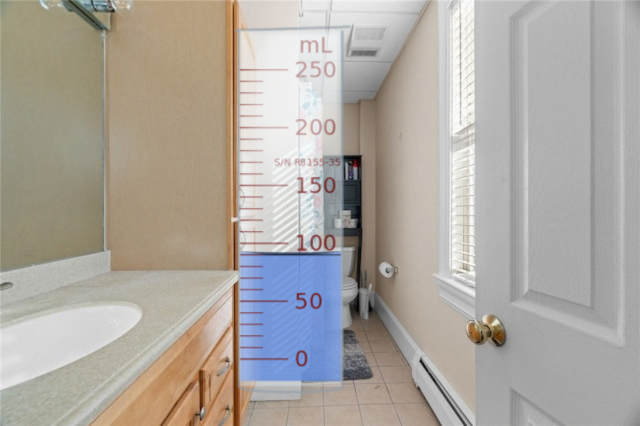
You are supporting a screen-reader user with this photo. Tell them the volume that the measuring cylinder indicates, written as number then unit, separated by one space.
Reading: 90 mL
